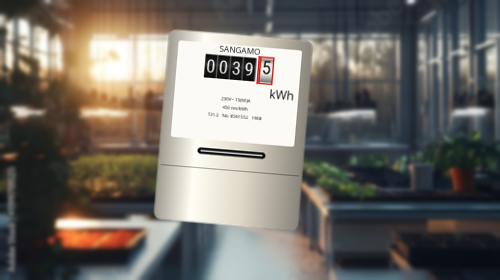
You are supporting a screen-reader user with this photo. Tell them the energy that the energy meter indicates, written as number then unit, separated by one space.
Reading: 39.5 kWh
